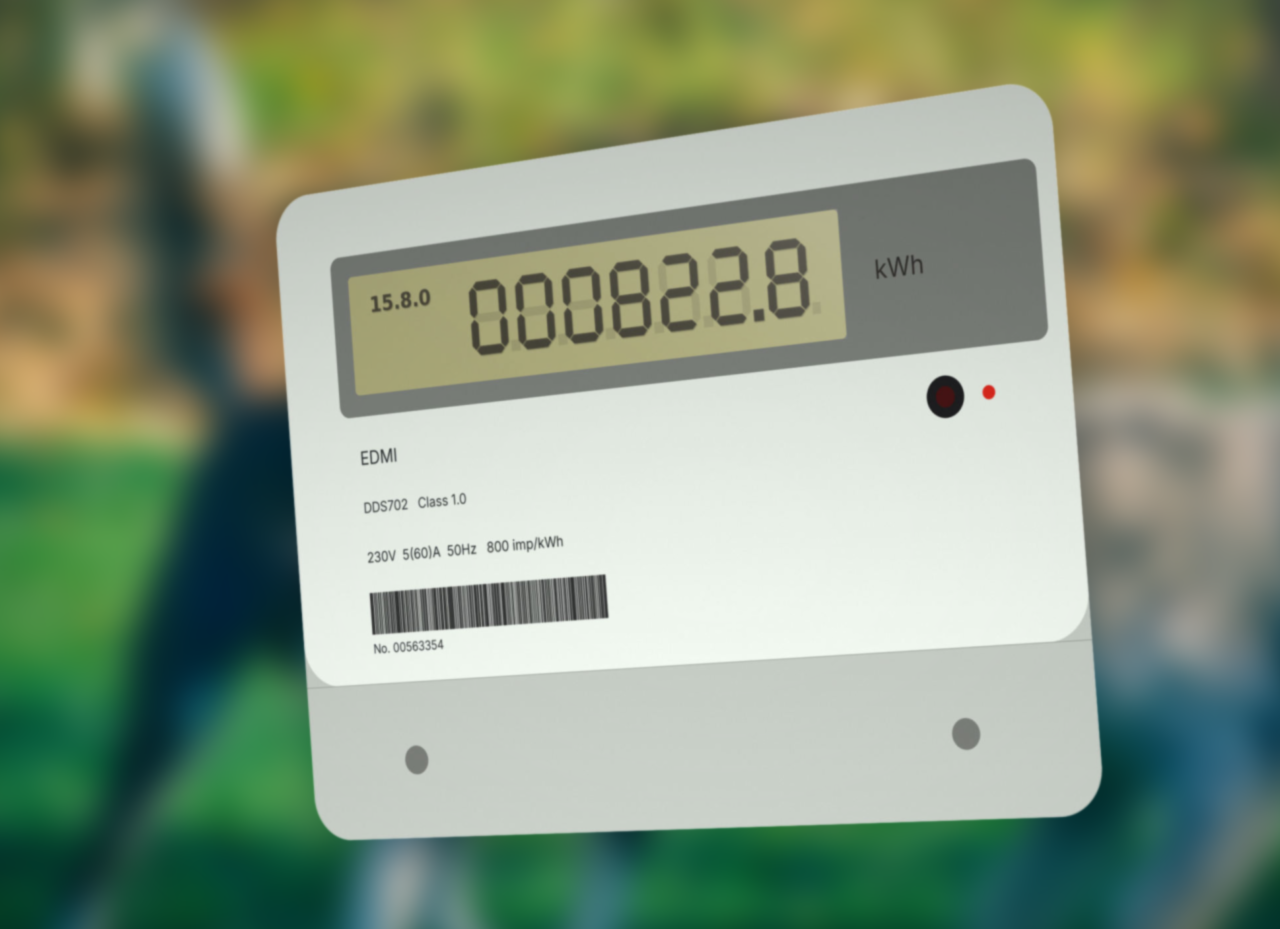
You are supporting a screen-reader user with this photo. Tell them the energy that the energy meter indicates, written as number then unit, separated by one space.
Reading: 822.8 kWh
